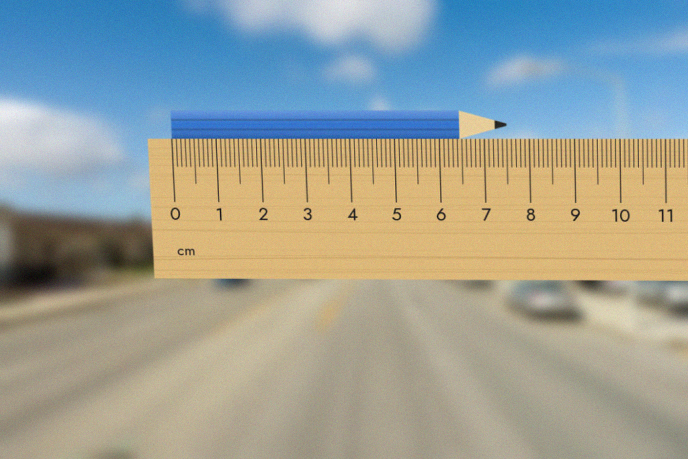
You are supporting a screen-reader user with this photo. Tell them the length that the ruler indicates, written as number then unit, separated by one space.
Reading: 7.5 cm
